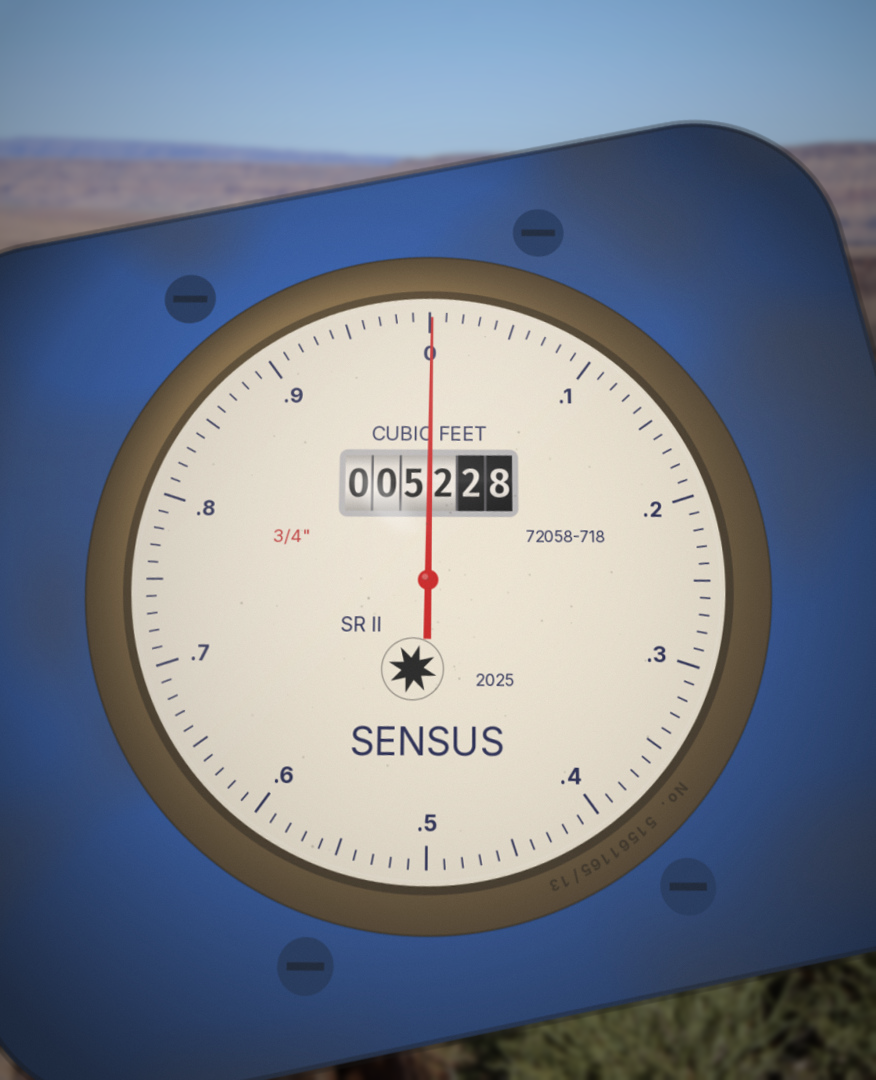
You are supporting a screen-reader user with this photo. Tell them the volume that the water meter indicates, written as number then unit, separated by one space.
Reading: 5228.00 ft³
